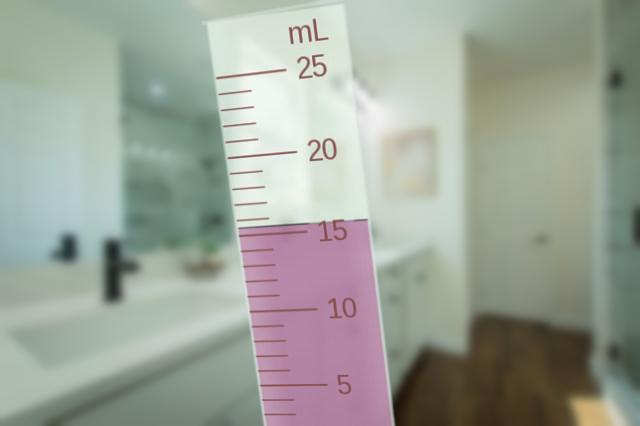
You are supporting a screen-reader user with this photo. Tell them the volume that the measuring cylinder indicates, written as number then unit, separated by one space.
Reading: 15.5 mL
